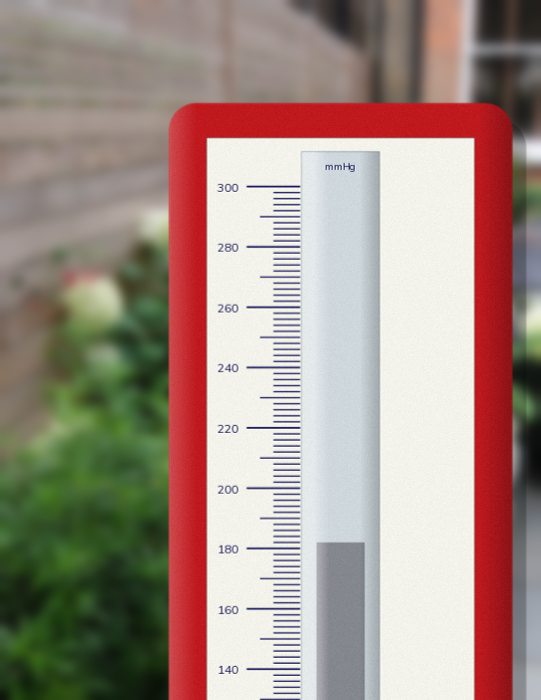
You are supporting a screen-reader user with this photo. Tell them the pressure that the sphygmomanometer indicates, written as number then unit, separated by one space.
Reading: 182 mmHg
